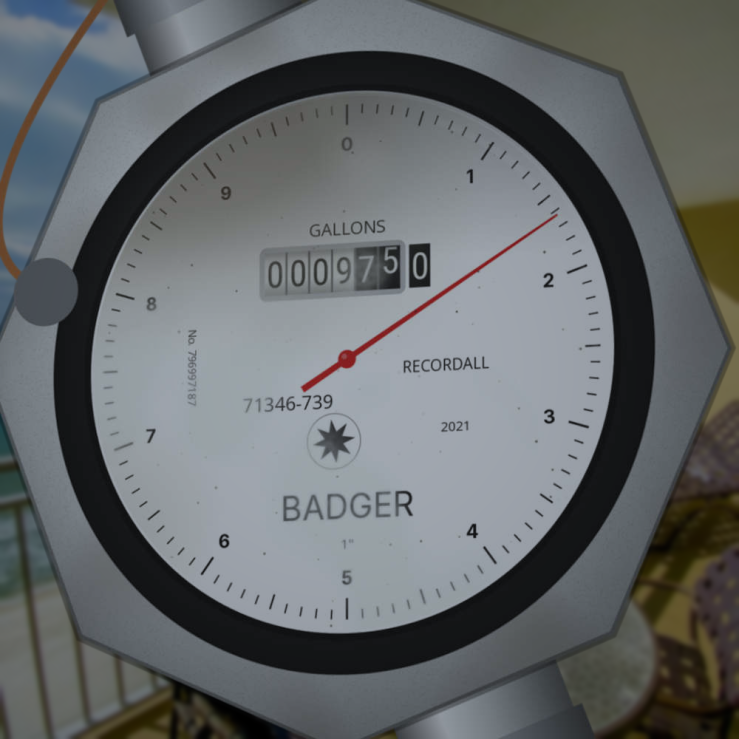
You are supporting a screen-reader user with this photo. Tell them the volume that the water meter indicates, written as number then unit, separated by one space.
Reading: 9751.6 gal
